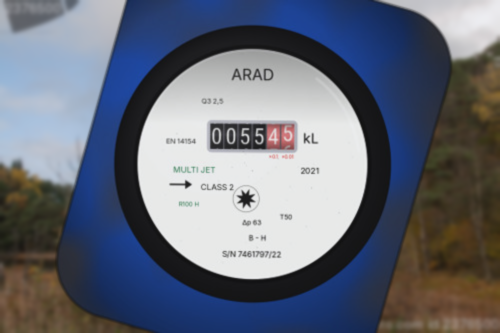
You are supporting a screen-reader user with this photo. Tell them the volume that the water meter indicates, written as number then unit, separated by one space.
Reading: 55.45 kL
